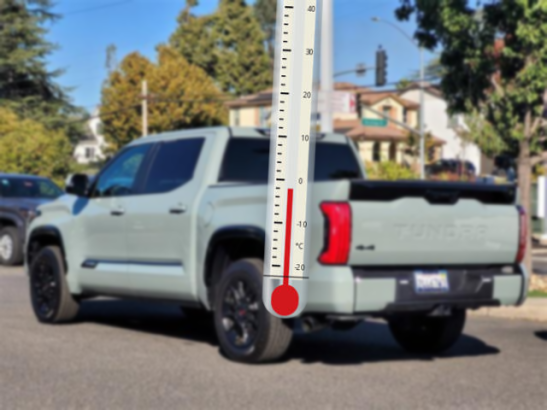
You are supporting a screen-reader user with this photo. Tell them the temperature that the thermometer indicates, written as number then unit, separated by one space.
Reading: -2 °C
